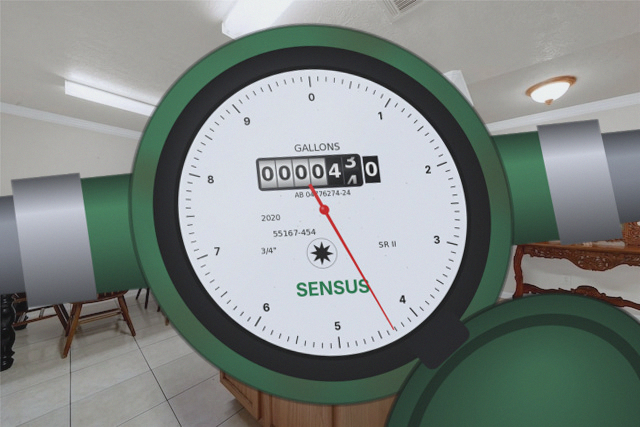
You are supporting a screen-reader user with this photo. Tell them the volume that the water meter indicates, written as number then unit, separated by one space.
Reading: 434.3 gal
